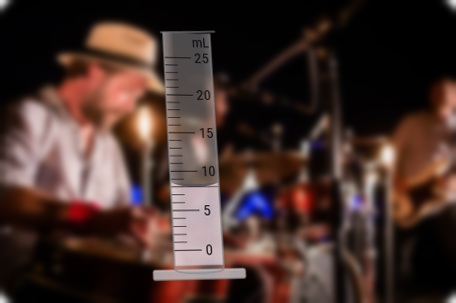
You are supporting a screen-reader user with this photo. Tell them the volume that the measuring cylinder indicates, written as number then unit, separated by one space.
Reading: 8 mL
